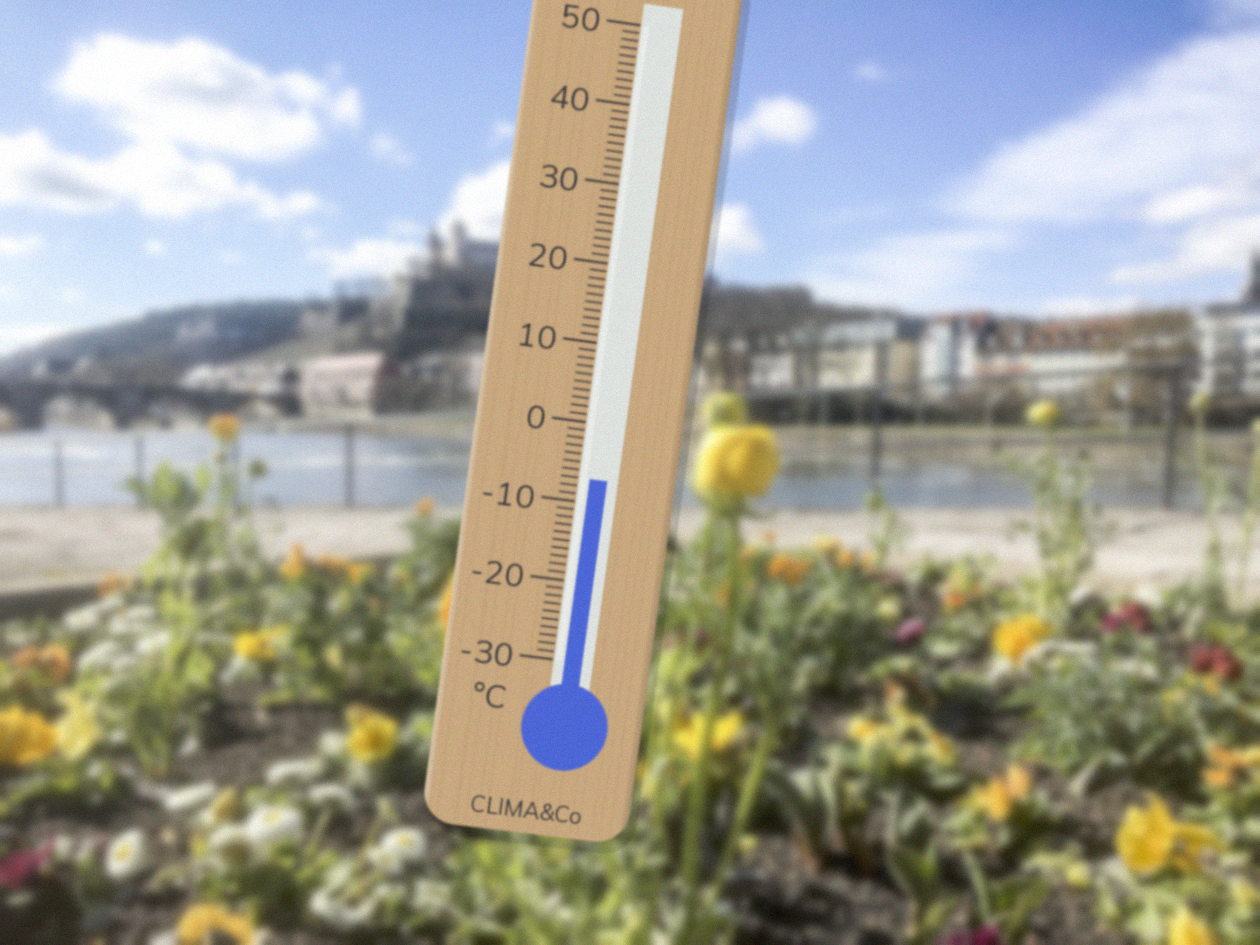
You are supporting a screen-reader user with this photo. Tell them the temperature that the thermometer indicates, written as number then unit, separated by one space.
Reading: -7 °C
